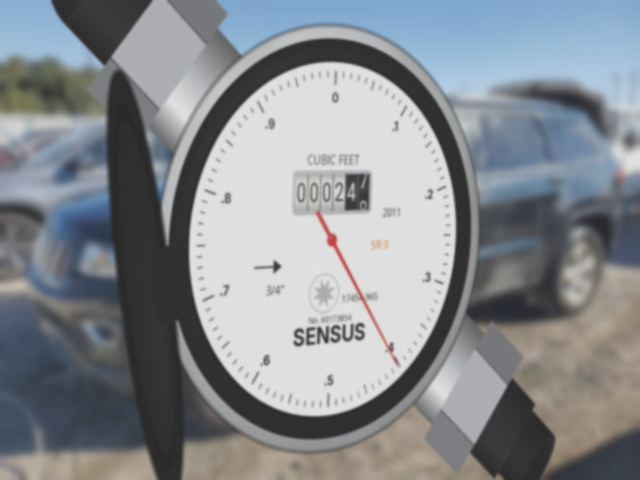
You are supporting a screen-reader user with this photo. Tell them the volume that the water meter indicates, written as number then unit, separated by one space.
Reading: 247.40 ft³
